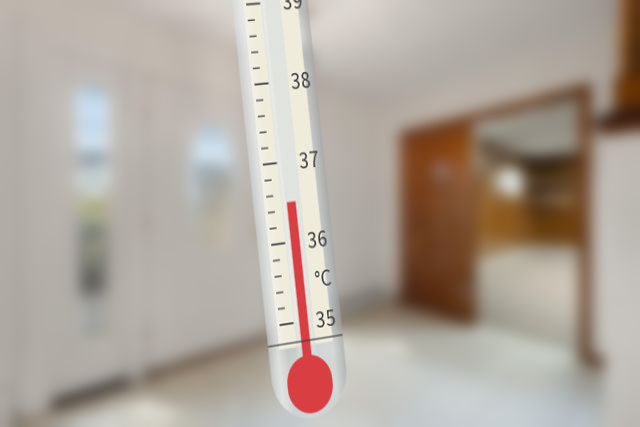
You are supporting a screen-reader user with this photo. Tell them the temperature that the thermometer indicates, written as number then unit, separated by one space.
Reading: 36.5 °C
